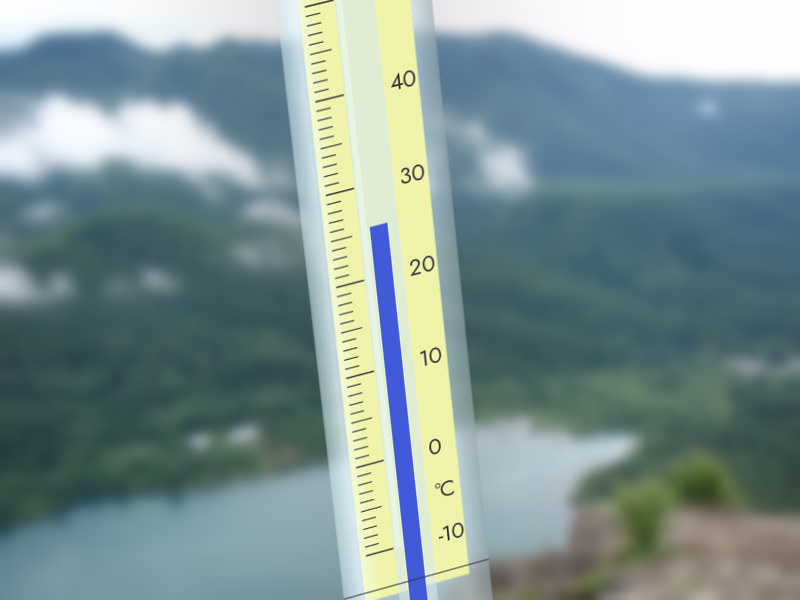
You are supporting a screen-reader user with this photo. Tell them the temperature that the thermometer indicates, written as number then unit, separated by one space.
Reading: 25.5 °C
